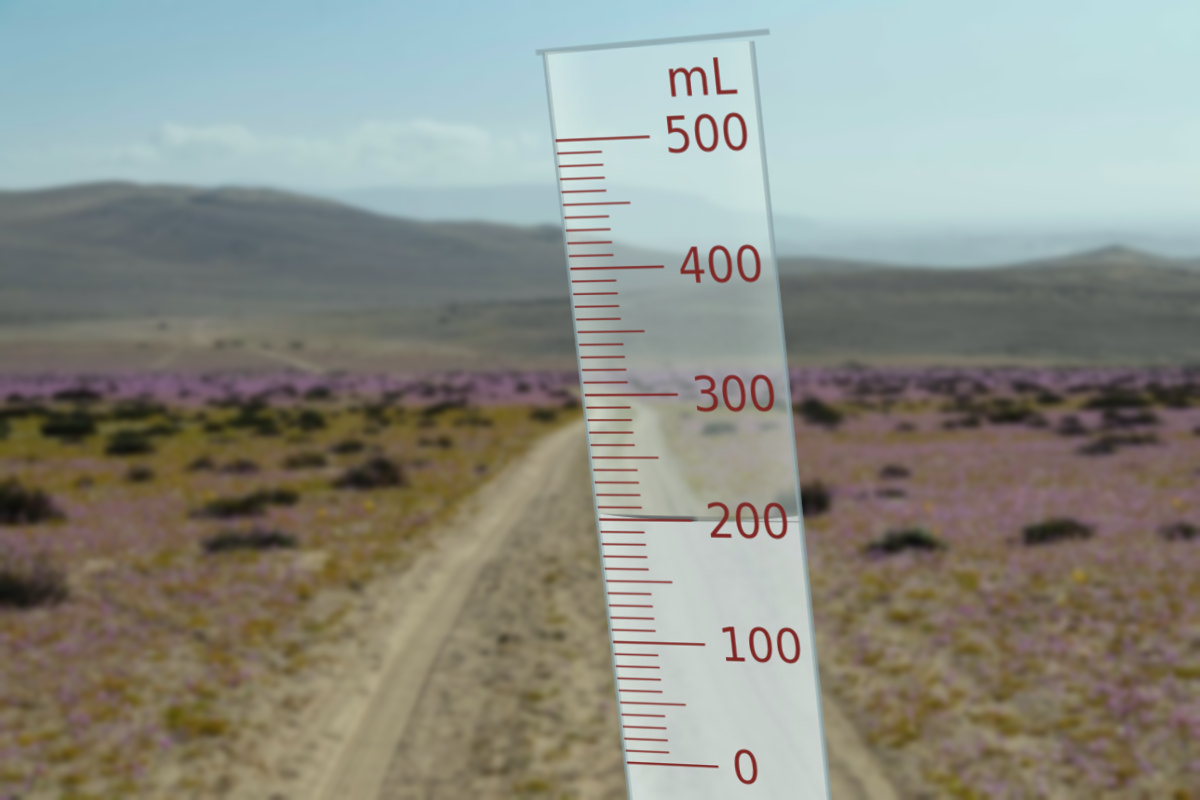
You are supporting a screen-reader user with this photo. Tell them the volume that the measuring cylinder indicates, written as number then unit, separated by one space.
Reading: 200 mL
